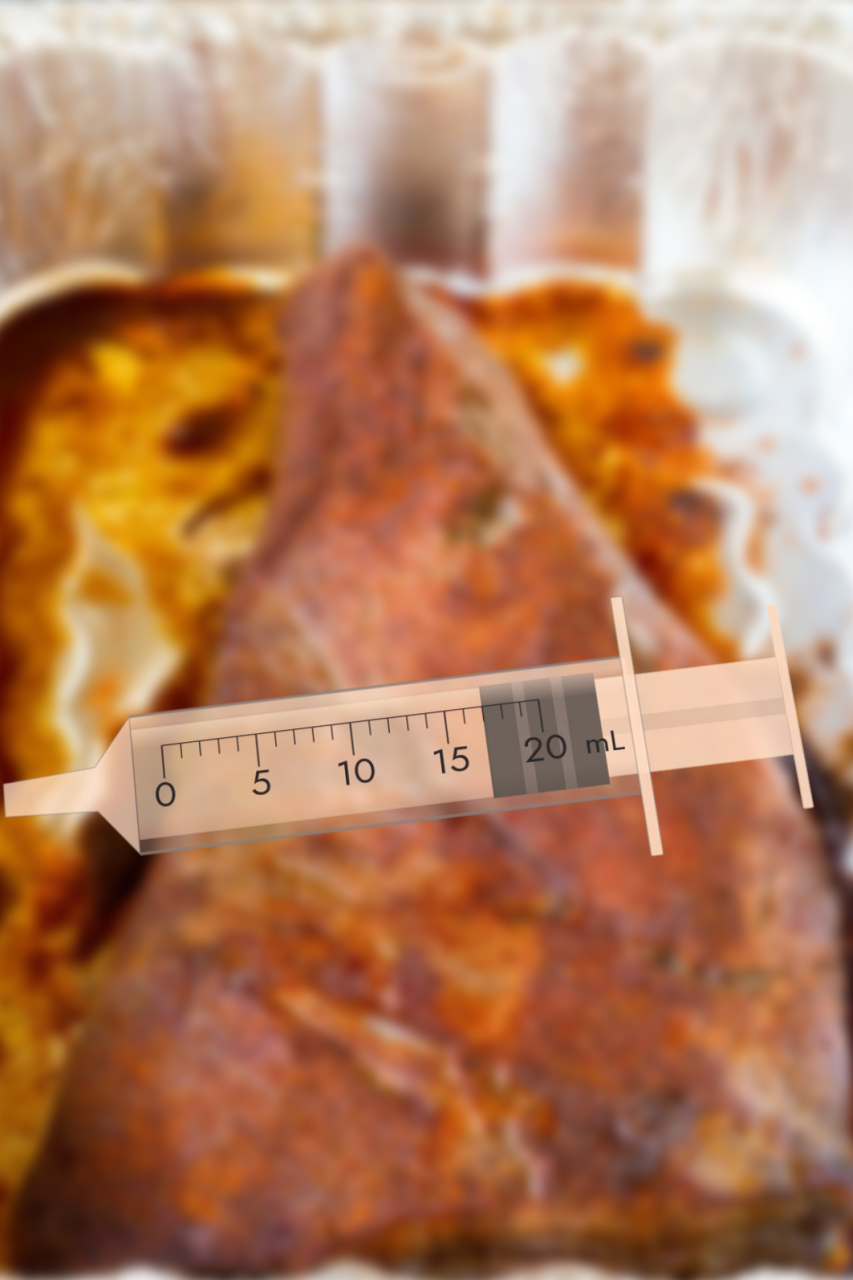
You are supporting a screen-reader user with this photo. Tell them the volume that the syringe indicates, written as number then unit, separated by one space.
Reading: 17 mL
